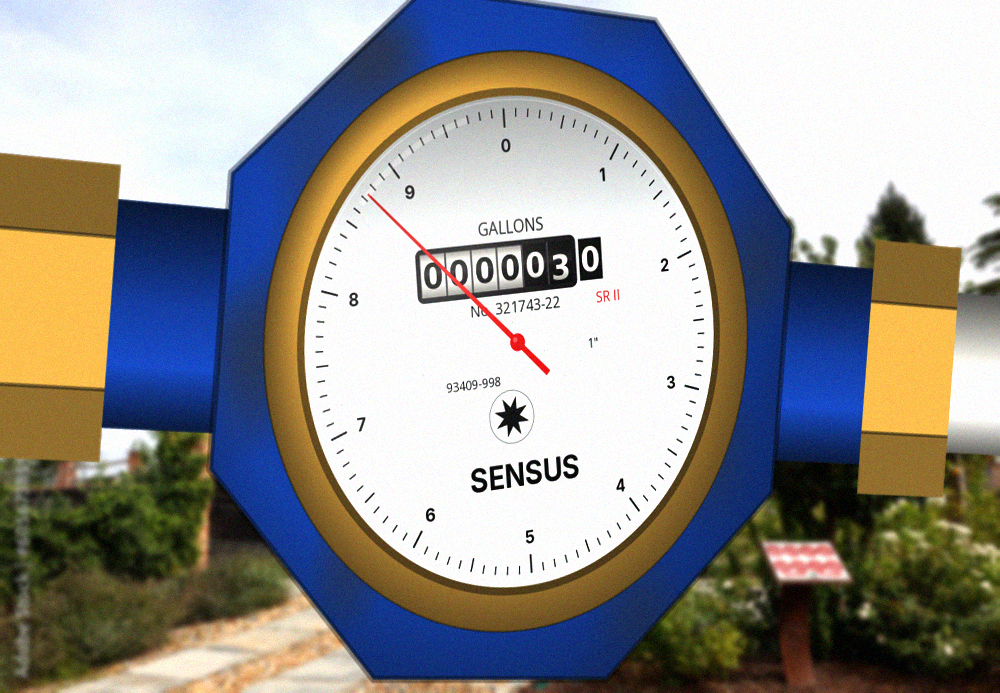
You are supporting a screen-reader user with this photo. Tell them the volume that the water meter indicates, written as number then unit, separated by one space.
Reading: 28.7 gal
